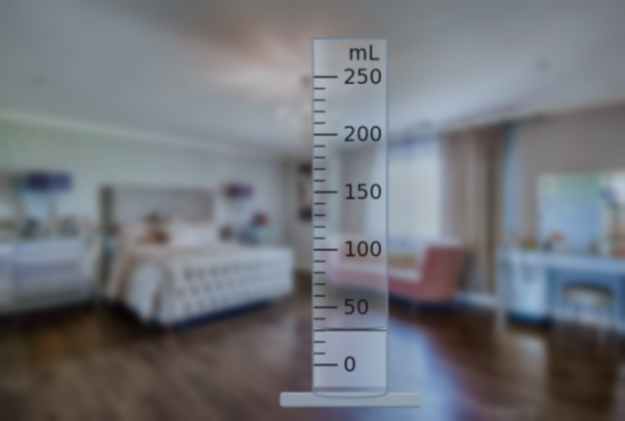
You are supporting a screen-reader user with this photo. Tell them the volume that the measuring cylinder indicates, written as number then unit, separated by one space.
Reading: 30 mL
